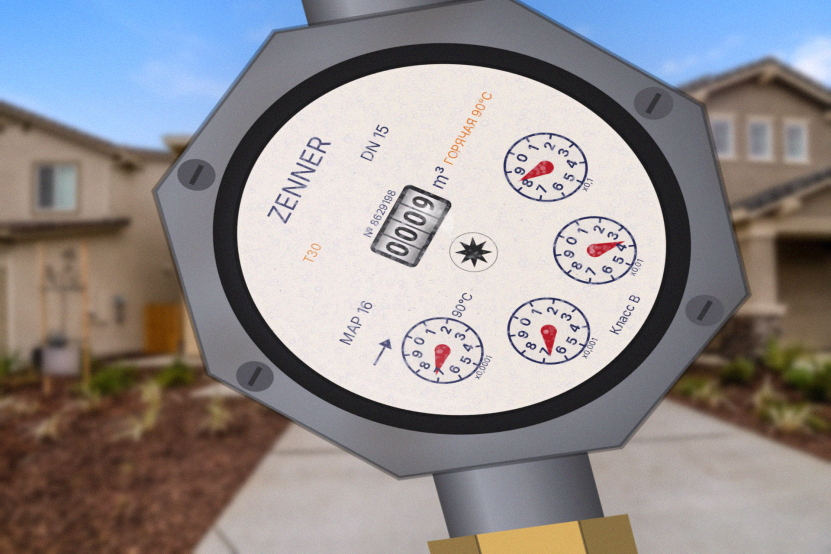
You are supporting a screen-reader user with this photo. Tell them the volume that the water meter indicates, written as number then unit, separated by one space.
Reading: 9.8367 m³
